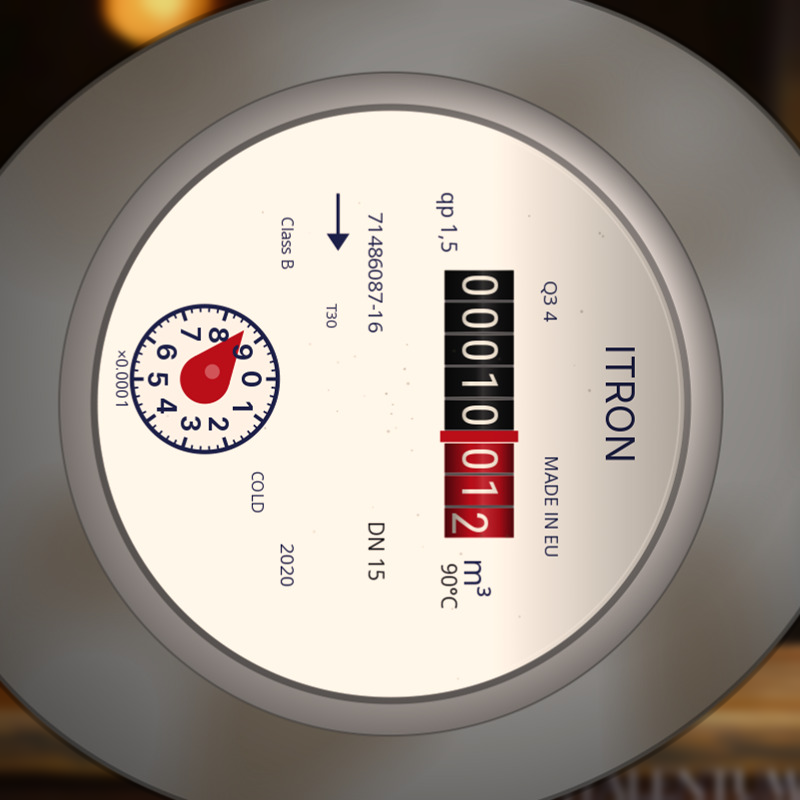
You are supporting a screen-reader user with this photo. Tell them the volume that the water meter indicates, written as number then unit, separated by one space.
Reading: 10.0118 m³
